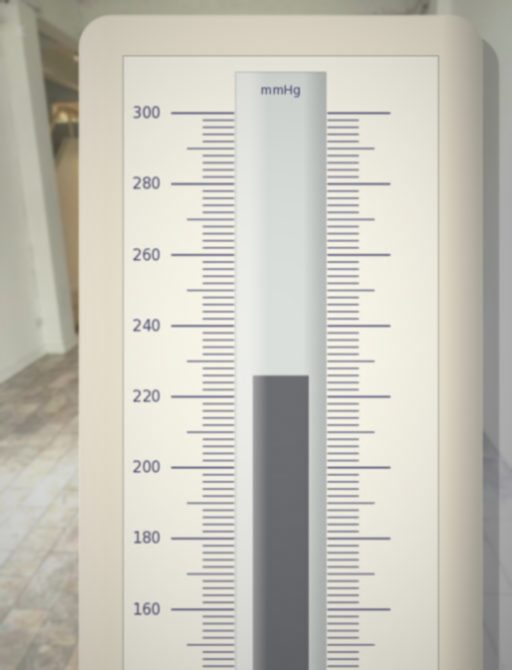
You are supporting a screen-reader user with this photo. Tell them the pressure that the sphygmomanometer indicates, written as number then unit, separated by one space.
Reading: 226 mmHg
